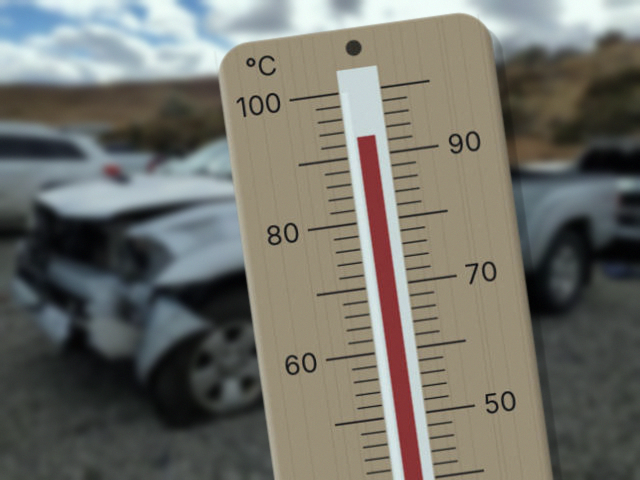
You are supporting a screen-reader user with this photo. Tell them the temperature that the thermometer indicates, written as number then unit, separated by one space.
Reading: 93 °C
